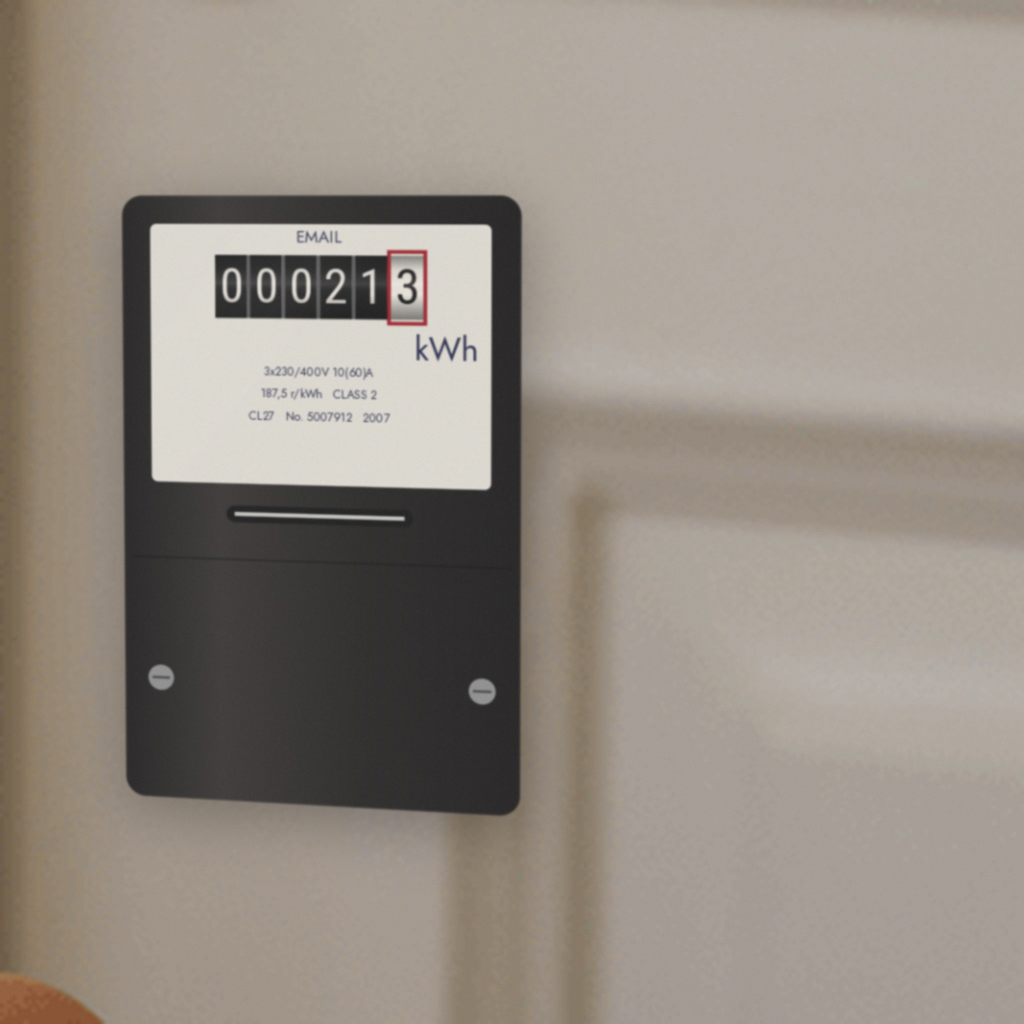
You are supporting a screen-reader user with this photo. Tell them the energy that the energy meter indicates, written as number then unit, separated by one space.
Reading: 21.3 kWh
